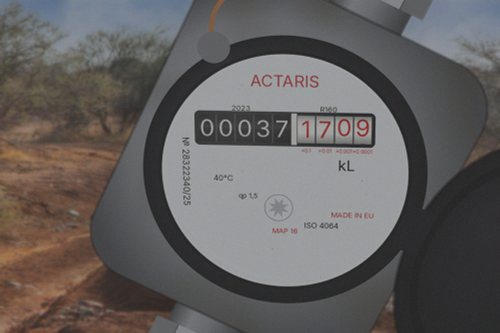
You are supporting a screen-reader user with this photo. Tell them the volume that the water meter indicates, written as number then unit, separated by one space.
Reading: 37.1709 kL
